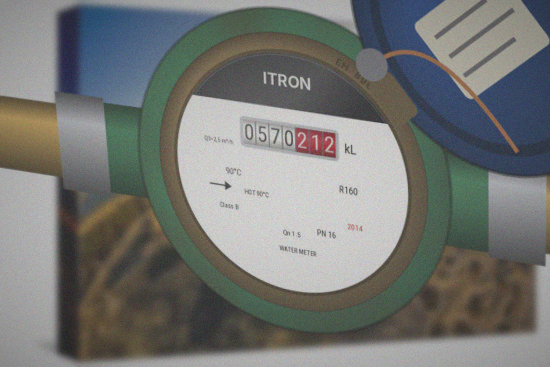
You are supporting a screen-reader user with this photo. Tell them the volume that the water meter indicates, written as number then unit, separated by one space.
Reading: 570.212 kL
